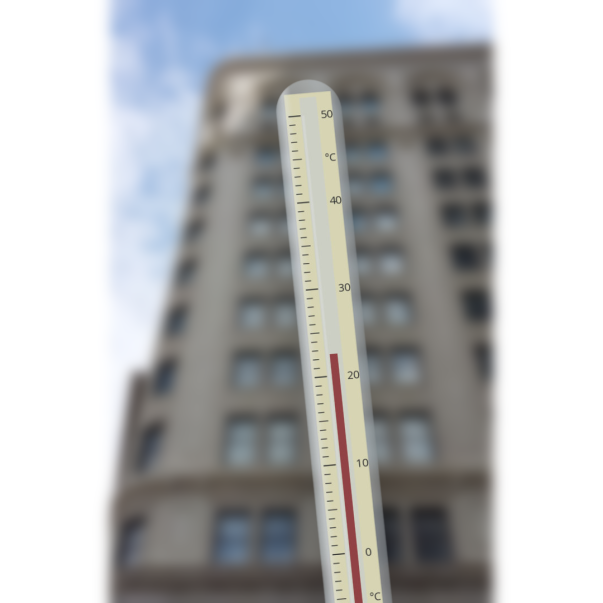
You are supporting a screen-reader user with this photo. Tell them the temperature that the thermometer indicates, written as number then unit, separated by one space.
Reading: 22.5 °C
